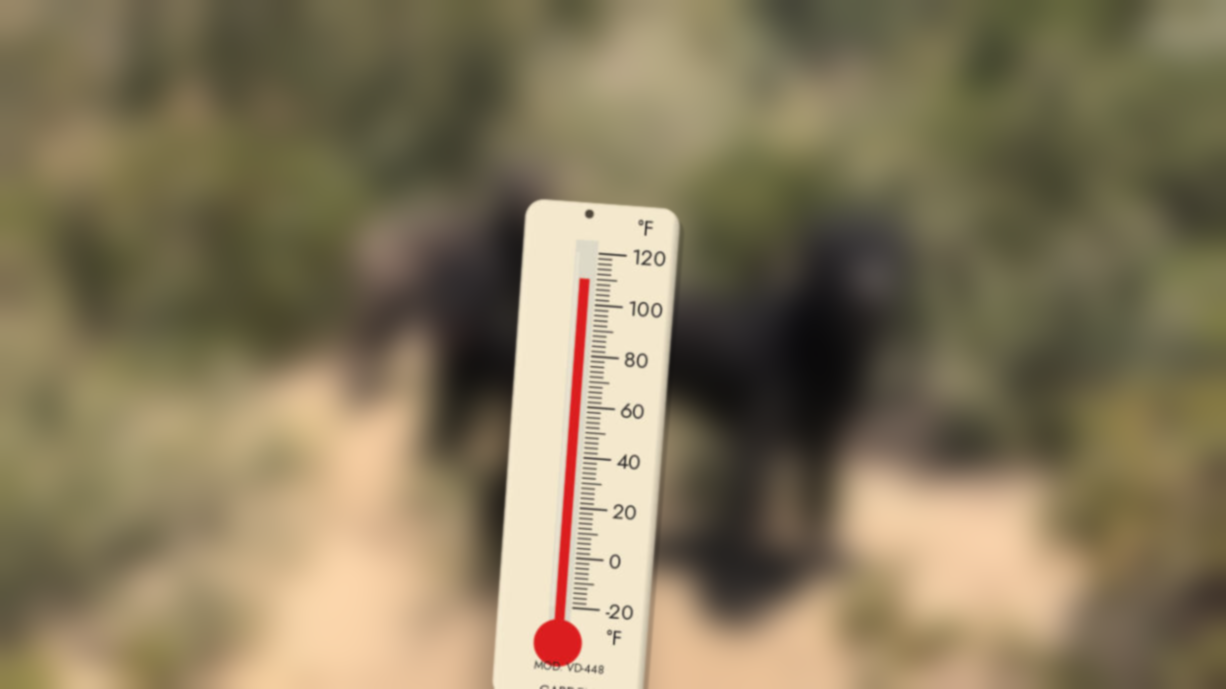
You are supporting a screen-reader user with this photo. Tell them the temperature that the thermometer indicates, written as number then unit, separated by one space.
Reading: 110 °F
